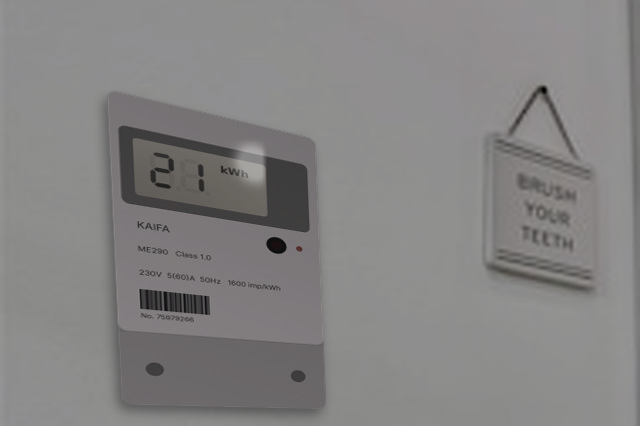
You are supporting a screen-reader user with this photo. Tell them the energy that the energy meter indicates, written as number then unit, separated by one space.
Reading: 21 kWh
